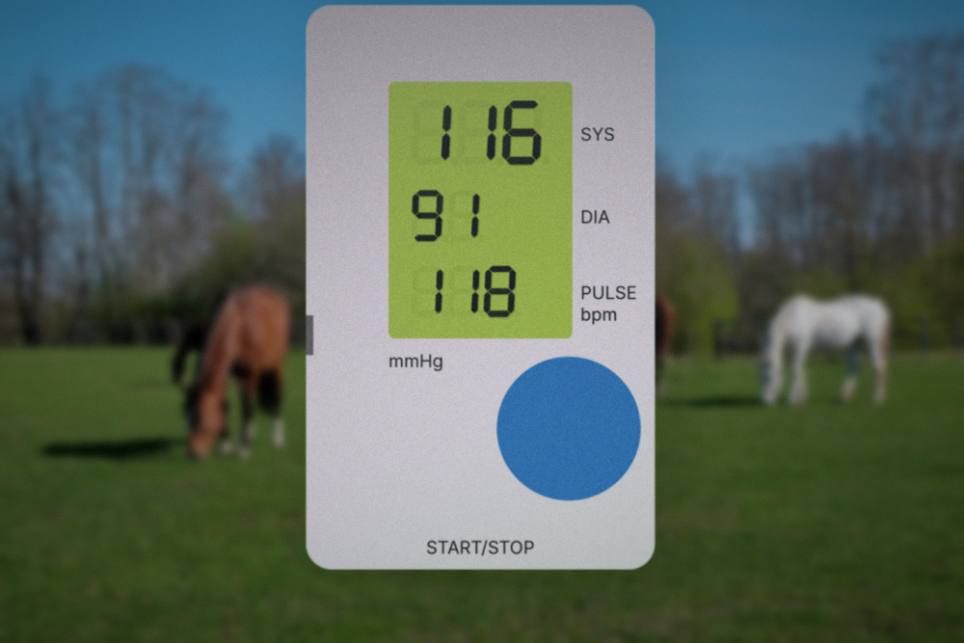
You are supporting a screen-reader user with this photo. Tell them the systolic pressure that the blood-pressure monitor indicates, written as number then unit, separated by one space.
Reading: 116 mmHg
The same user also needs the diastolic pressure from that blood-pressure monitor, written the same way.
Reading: 91 mmHg
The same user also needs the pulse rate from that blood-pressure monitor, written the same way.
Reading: 118 bpm
